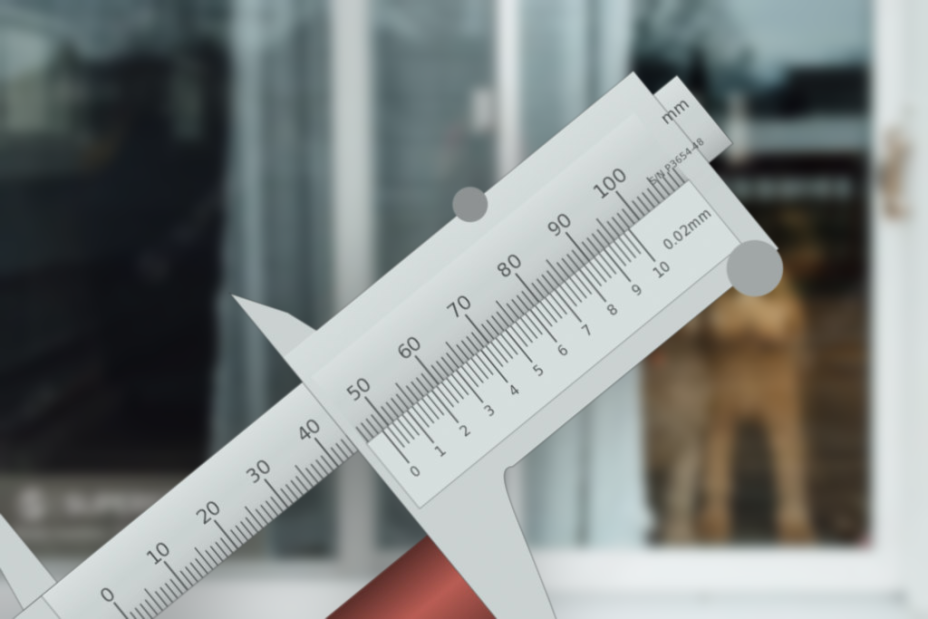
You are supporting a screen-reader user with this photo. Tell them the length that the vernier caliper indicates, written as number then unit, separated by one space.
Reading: 48.8 mm
